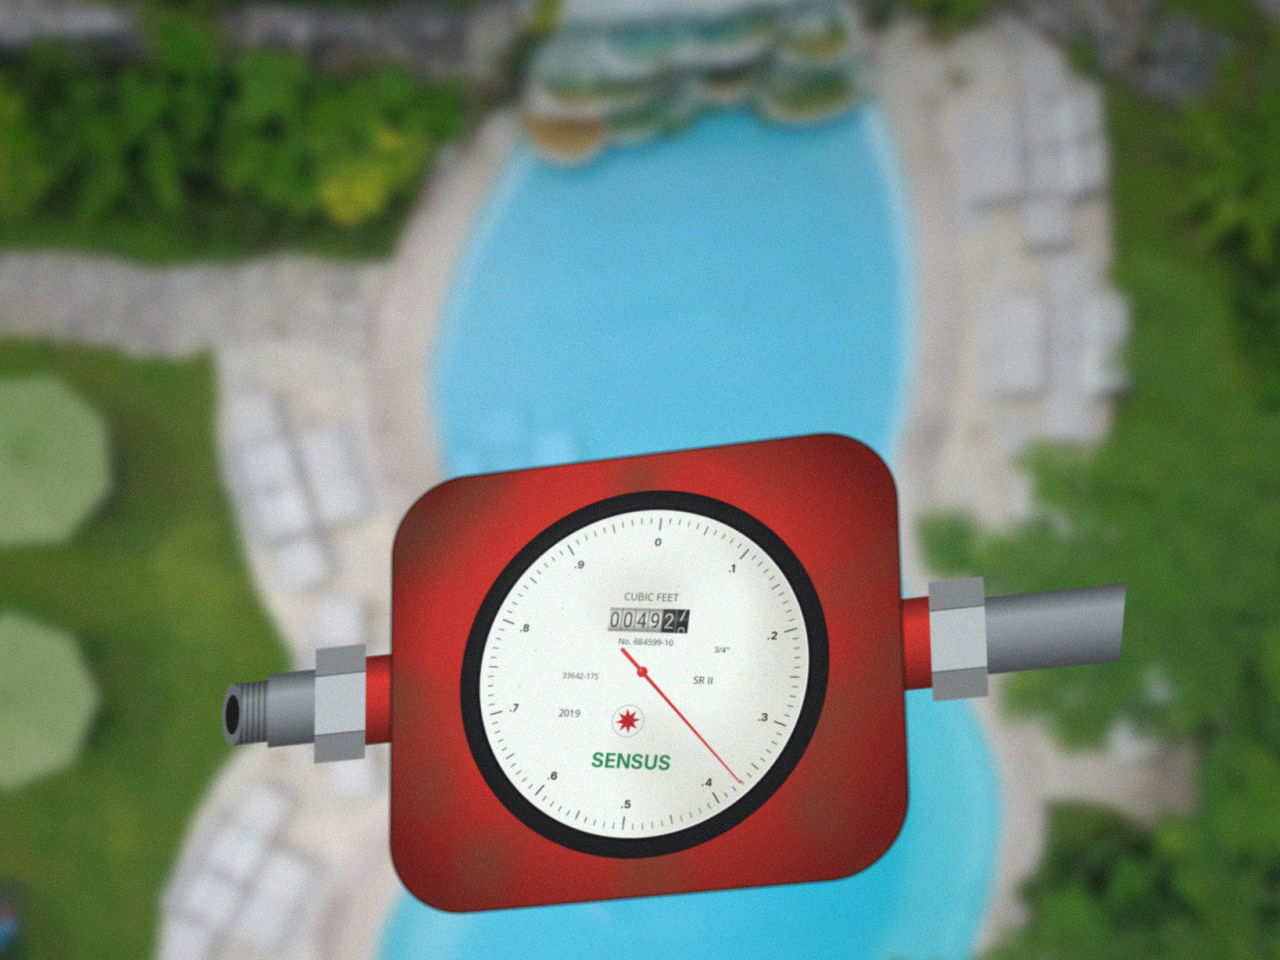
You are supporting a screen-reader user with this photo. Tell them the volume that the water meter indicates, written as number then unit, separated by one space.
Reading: 4927.37 ft³
